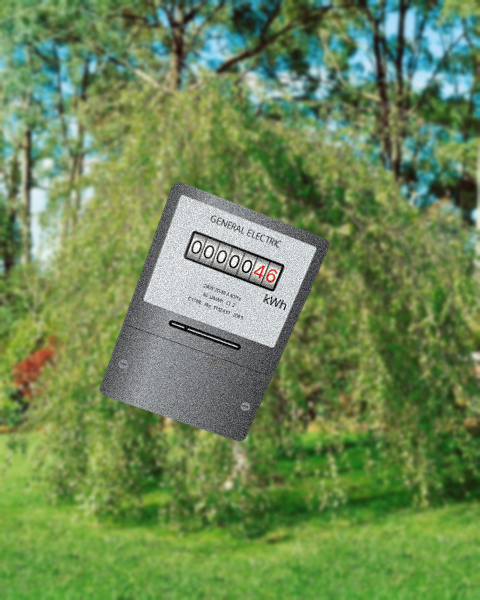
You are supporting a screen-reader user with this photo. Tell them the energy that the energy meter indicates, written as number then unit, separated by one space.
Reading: 0.46 kWh
